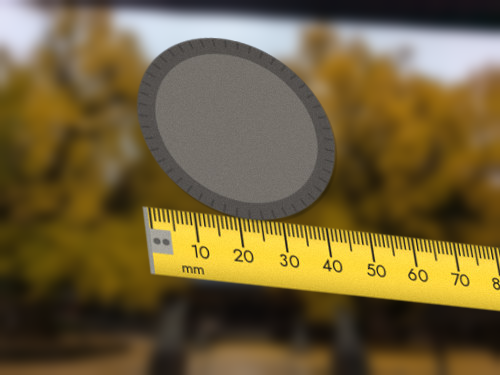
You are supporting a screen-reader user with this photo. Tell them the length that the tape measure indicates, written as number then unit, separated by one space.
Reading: 45 mm
